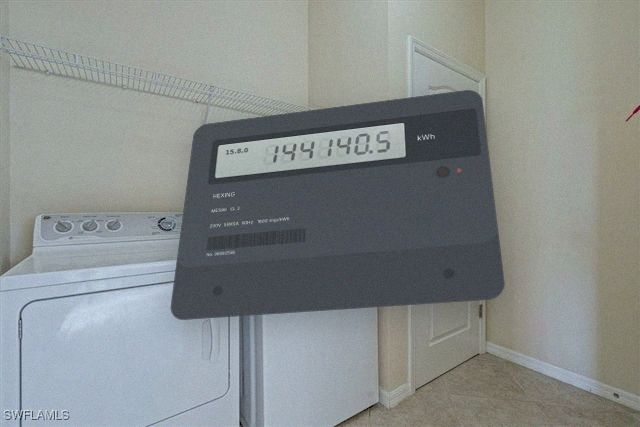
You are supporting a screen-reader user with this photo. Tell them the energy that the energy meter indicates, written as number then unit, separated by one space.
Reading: 144140.5 kWh
